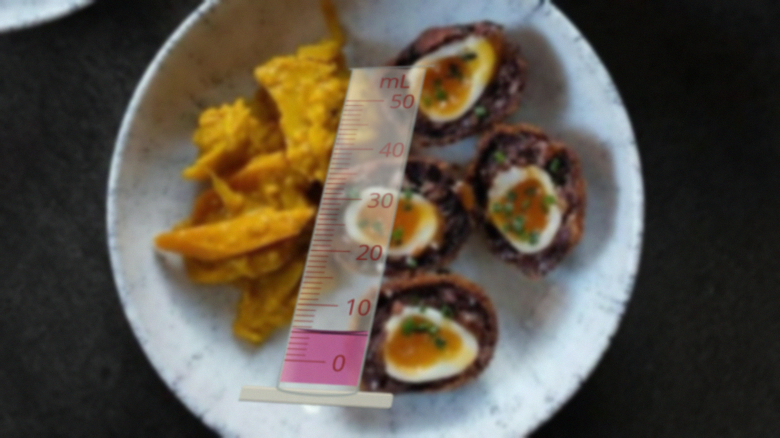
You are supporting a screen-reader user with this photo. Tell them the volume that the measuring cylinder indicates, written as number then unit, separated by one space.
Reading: 5 mL
